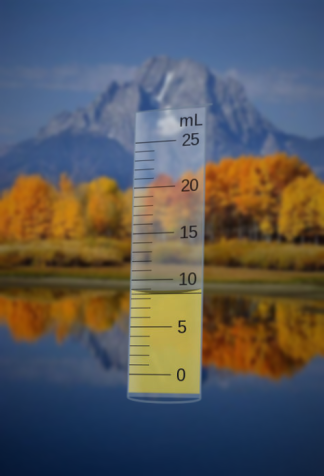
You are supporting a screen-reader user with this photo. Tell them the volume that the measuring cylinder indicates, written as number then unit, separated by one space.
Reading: 8.5 mL
